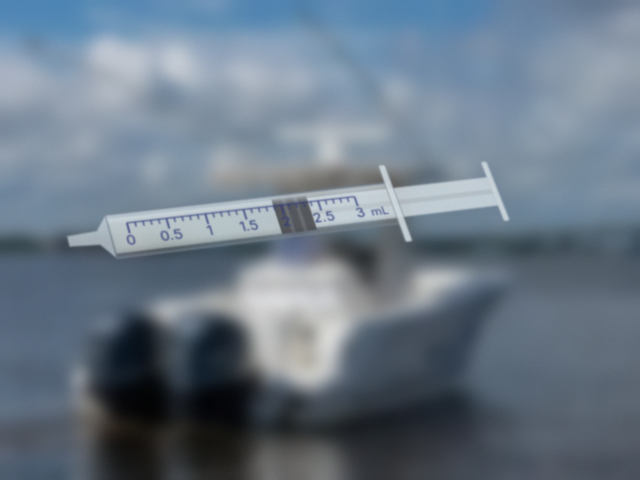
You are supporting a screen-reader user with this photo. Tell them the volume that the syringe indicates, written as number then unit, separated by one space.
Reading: 1.9 mL
